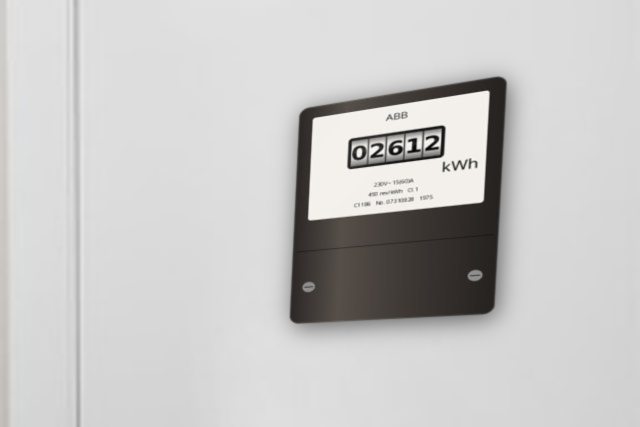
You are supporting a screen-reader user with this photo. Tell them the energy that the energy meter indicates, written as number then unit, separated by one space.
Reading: 2612 kWh
